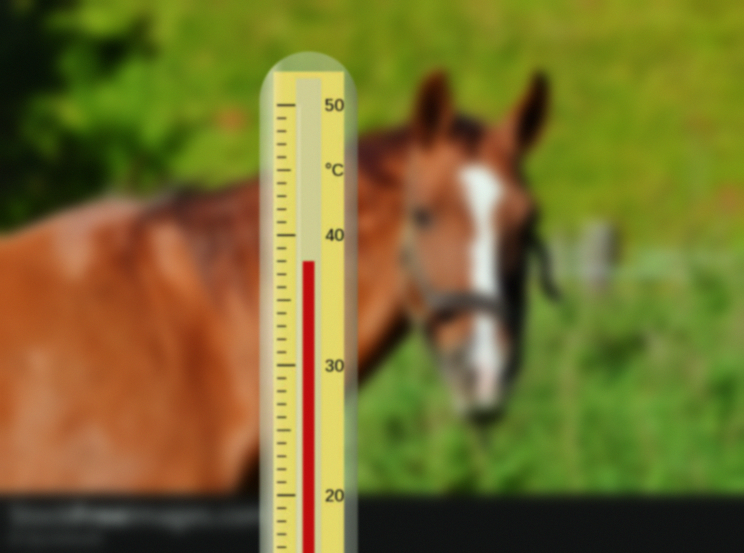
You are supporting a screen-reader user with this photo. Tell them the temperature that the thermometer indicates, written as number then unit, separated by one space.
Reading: 38 °C
